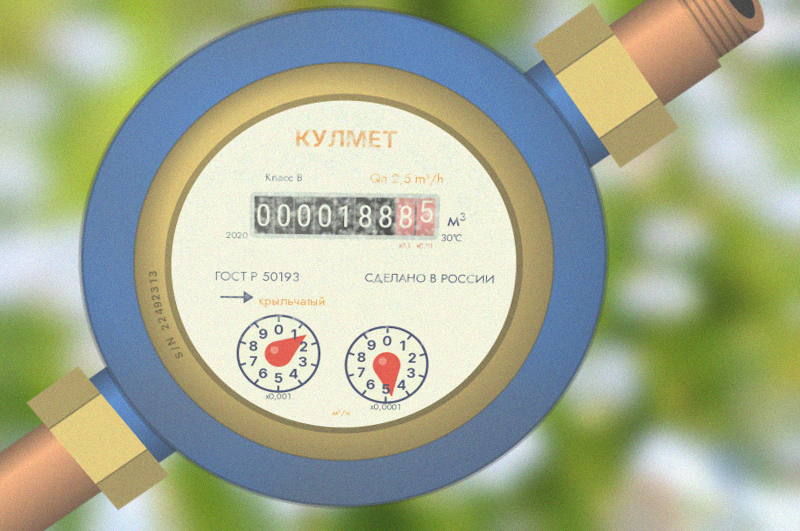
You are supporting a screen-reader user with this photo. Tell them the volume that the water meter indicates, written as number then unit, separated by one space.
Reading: 188.8514 m³
